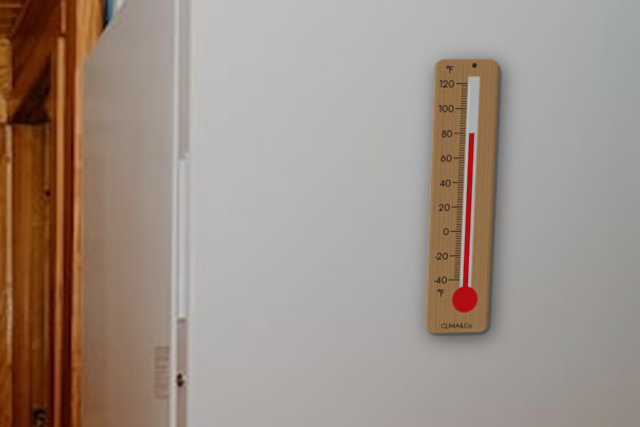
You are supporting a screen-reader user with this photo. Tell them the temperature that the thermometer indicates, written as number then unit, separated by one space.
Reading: 80 °F
